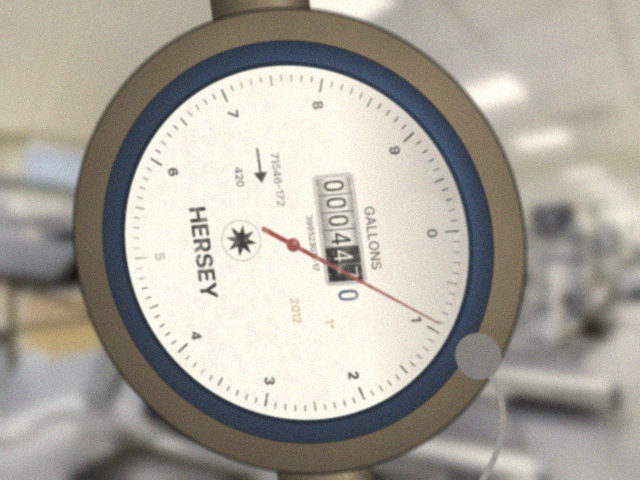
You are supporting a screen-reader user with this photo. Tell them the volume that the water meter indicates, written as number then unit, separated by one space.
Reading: 4470.9 gal
